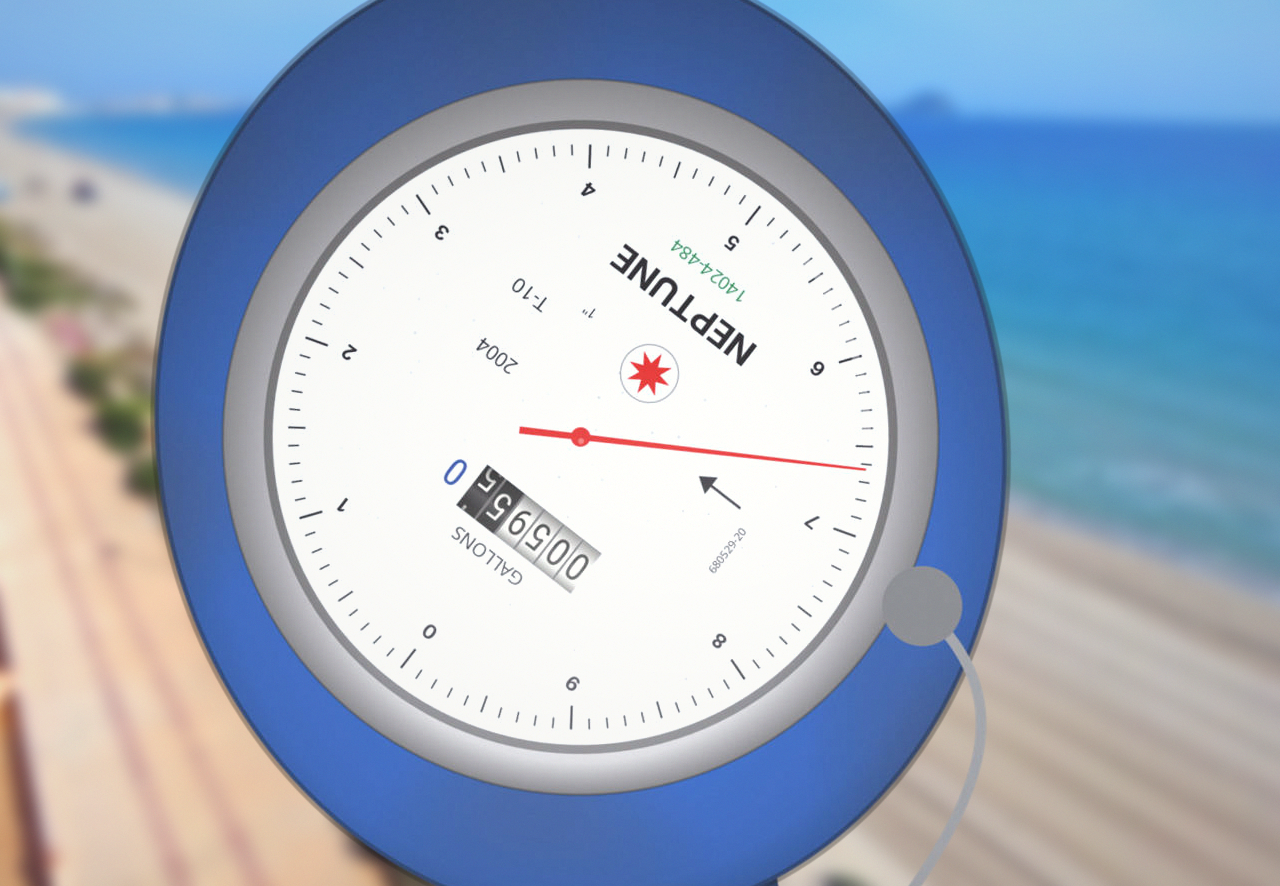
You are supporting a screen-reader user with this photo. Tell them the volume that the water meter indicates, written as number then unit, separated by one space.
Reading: 59546.6 gal
